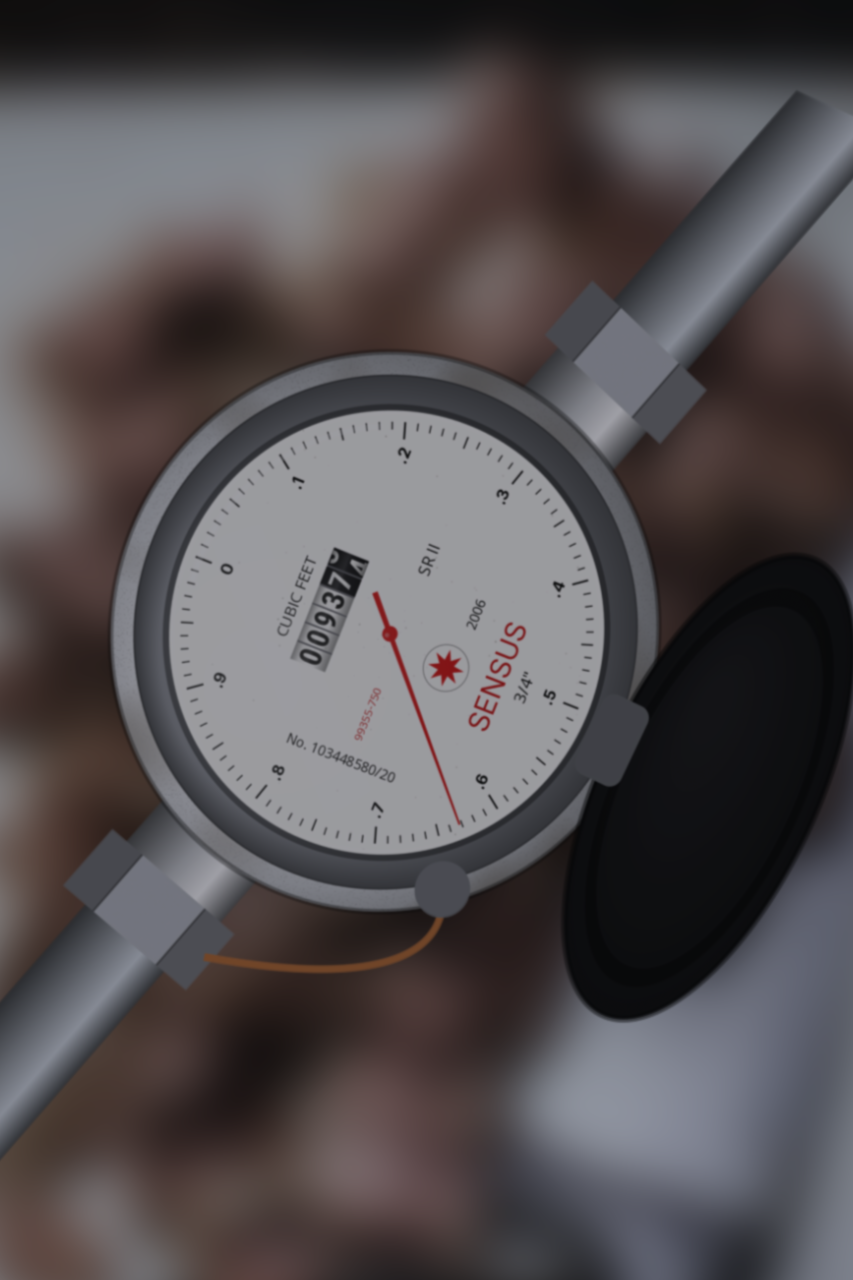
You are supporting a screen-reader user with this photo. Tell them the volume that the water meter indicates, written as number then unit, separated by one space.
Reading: 9373.63 ft³
